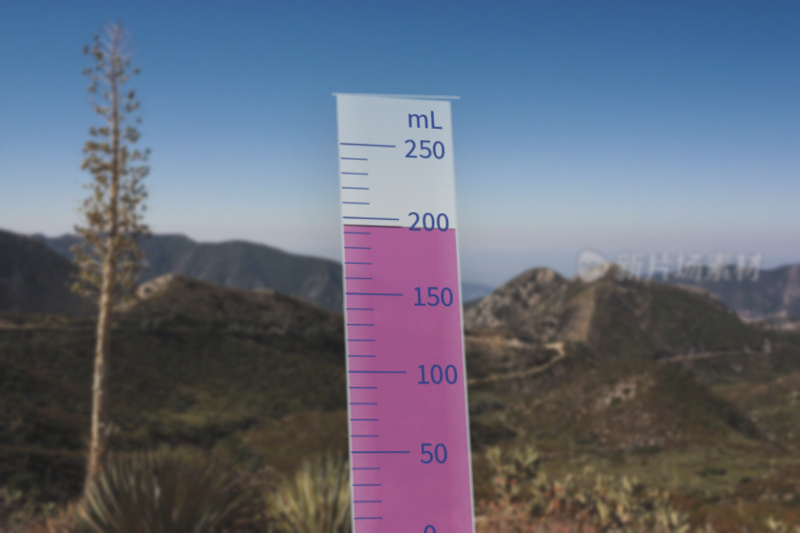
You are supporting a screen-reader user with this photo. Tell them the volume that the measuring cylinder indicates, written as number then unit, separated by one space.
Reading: 195 mL
